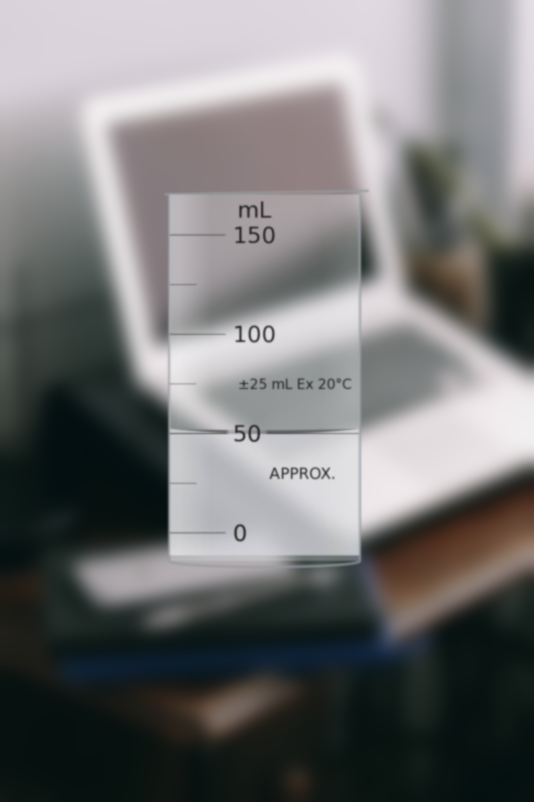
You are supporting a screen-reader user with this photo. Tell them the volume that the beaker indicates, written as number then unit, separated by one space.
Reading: 50 mL
